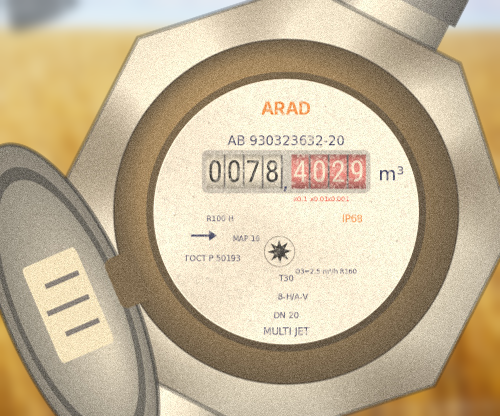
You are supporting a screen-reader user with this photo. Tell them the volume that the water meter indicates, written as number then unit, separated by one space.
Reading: 78.4029 m³
